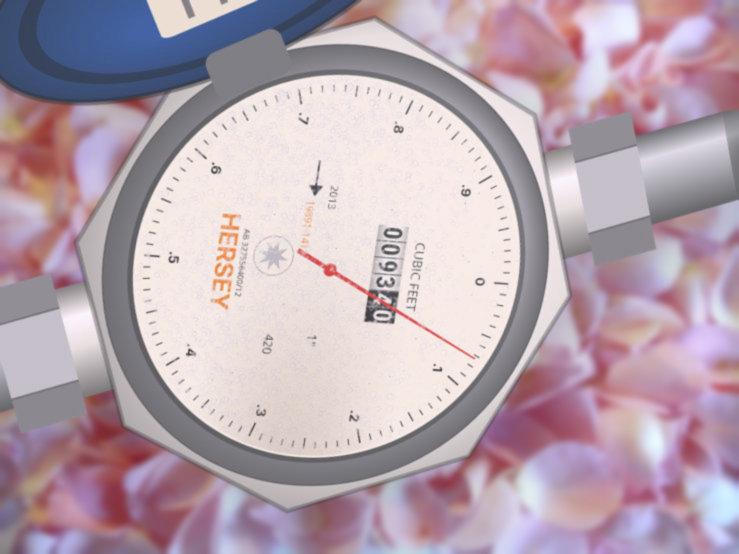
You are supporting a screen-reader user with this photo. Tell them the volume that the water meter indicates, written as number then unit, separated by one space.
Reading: 9340.07 ft³
